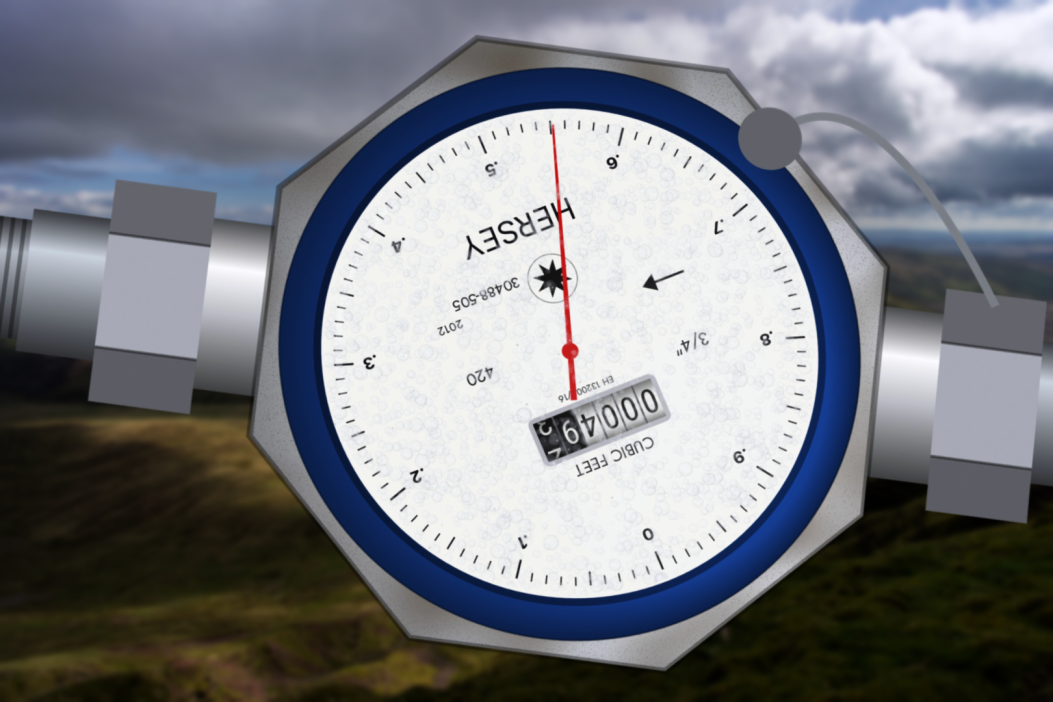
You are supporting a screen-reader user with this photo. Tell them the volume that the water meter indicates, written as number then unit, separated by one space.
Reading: 492.55 ft³
